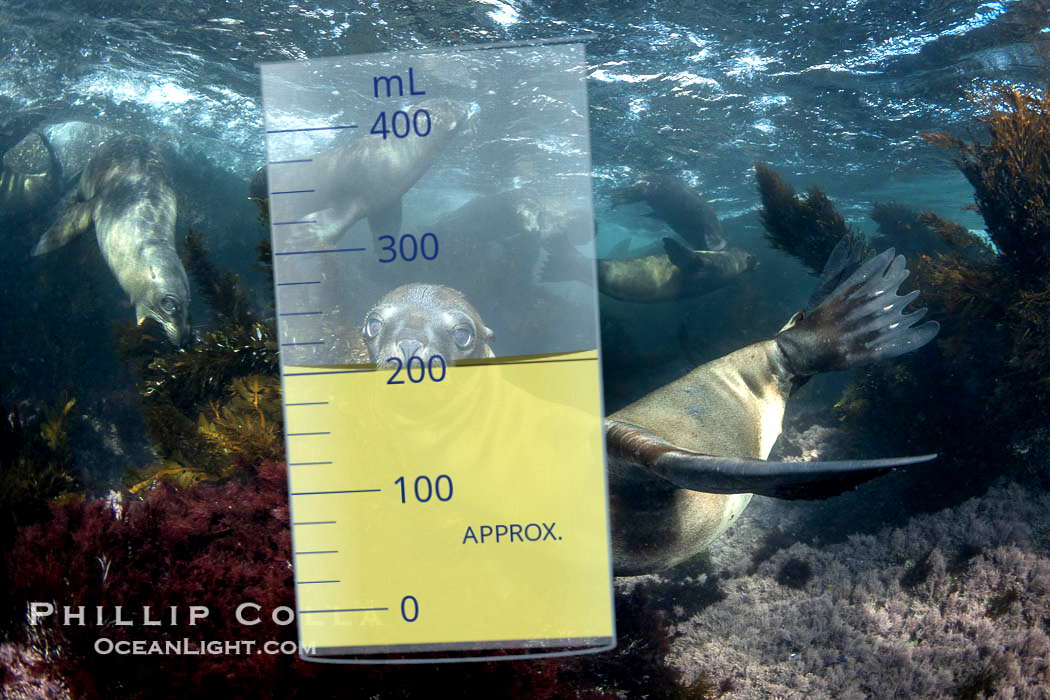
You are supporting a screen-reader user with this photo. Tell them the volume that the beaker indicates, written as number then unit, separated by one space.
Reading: 200 mL
